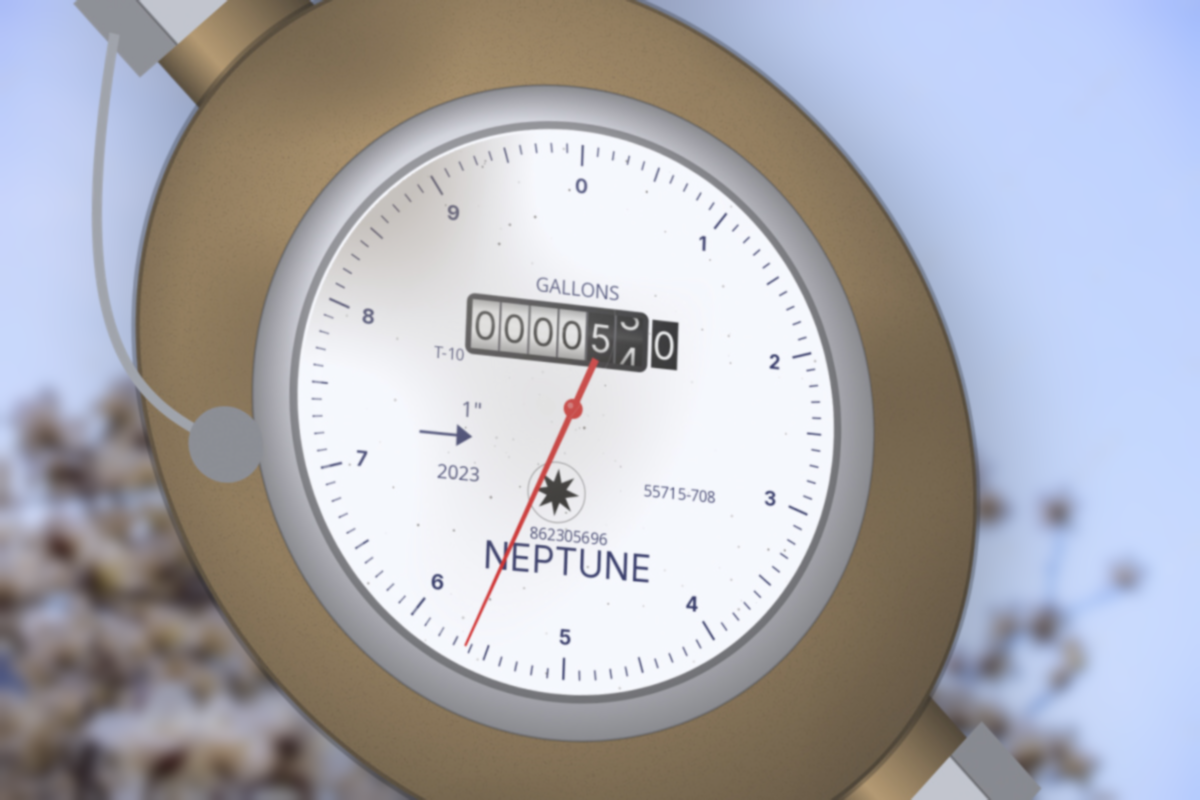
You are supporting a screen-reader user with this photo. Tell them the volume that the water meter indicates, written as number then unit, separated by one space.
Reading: 535.6 gal
